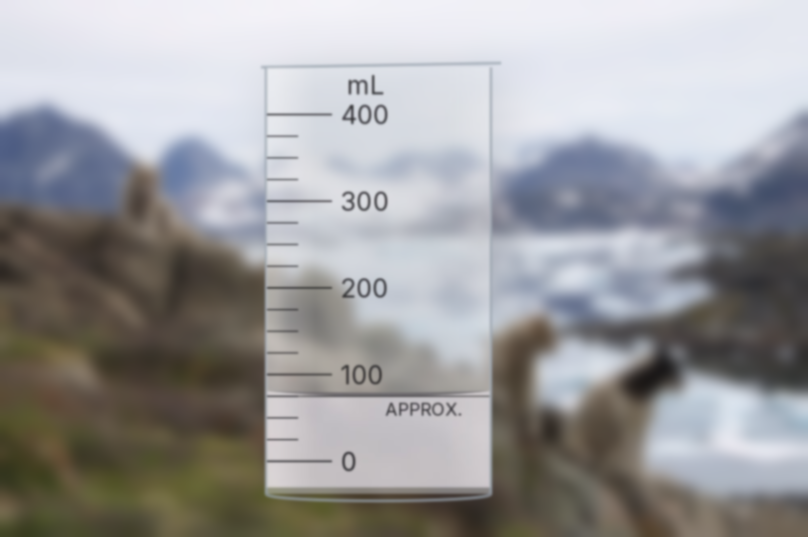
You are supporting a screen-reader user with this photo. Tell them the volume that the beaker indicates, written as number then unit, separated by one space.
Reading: 75 mL
